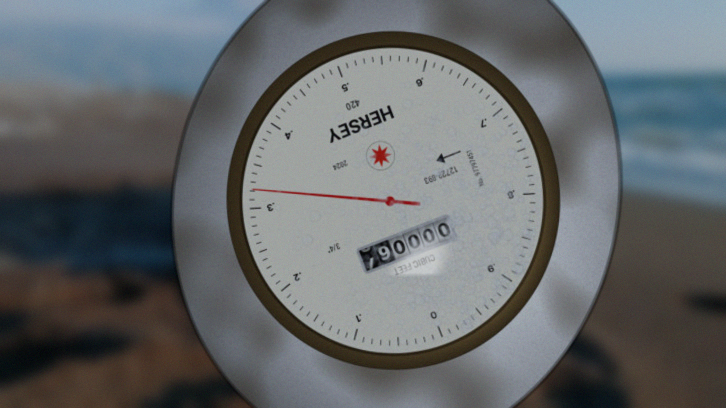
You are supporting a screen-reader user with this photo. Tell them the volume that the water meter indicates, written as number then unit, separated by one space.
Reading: 67.32 ft³
